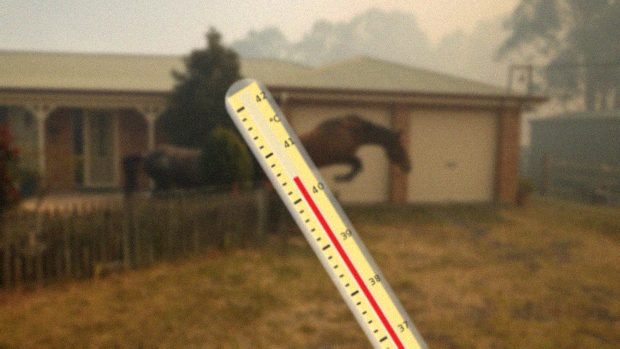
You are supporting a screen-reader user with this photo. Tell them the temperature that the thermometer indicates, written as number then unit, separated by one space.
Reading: 40.4 °C
